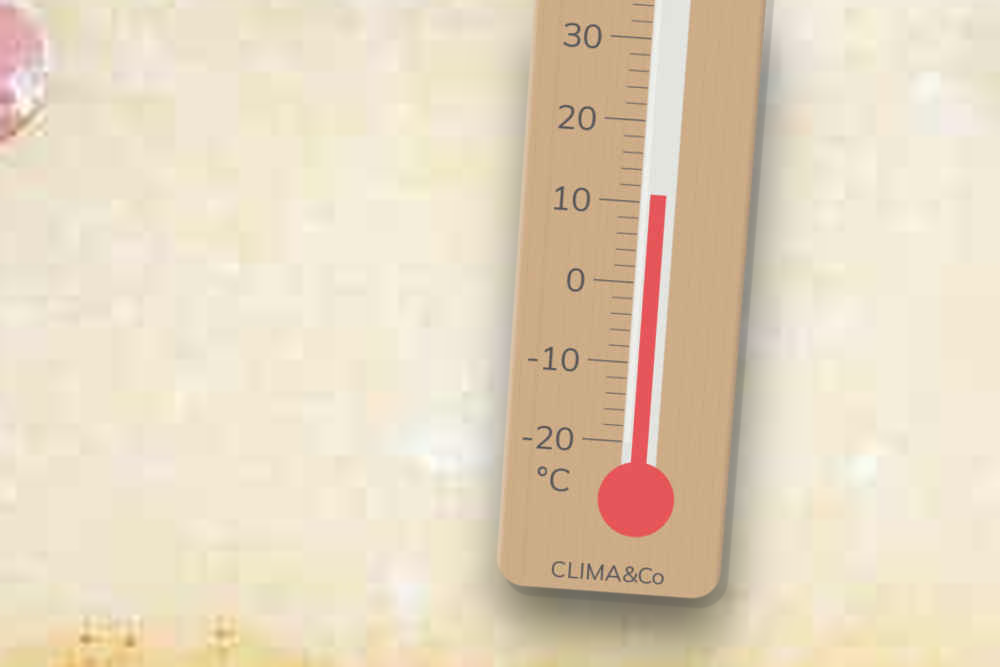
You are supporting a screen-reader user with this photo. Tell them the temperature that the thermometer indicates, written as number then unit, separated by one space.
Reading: 11 °C
